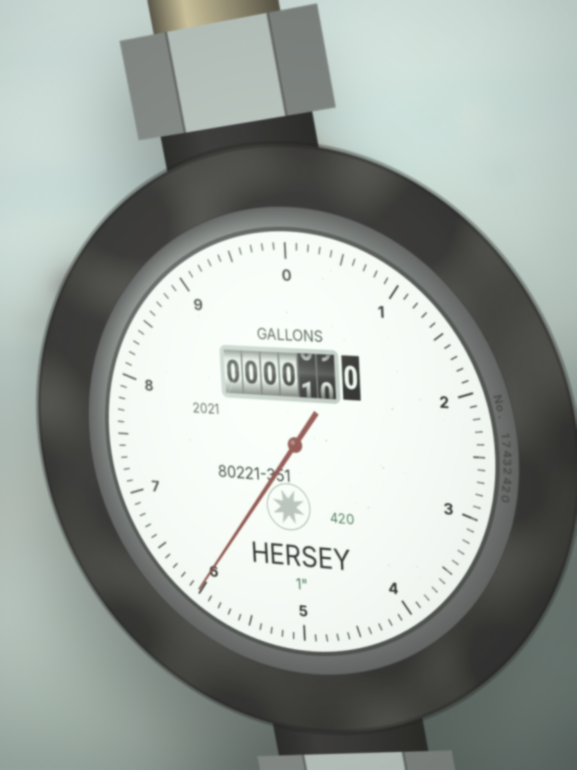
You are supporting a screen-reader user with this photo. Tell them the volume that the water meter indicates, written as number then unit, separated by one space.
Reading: 96.0 gal
